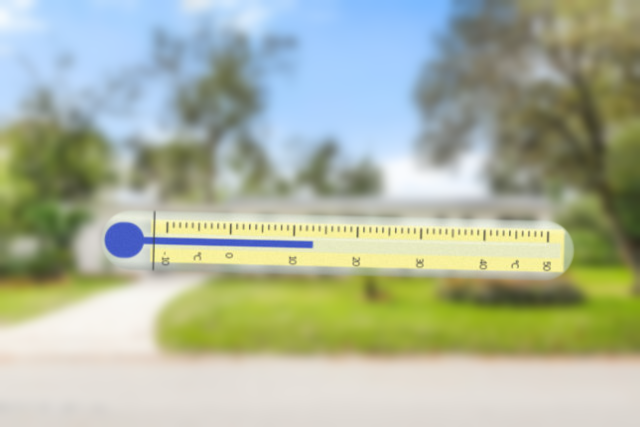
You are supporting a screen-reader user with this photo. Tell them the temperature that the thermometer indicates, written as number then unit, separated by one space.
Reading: 13 °C
